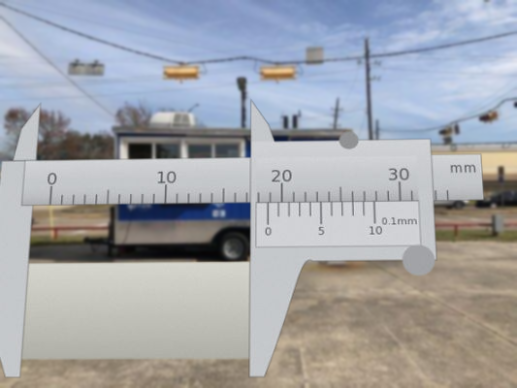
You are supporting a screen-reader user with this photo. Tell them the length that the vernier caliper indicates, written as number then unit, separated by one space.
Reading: 18.8 mm
